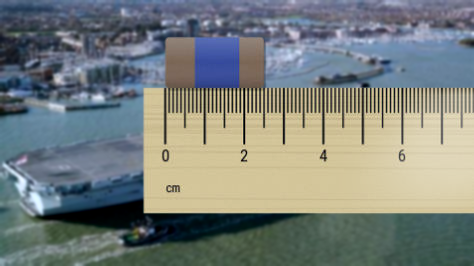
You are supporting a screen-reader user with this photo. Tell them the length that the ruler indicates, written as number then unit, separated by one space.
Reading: 2.5 cm
